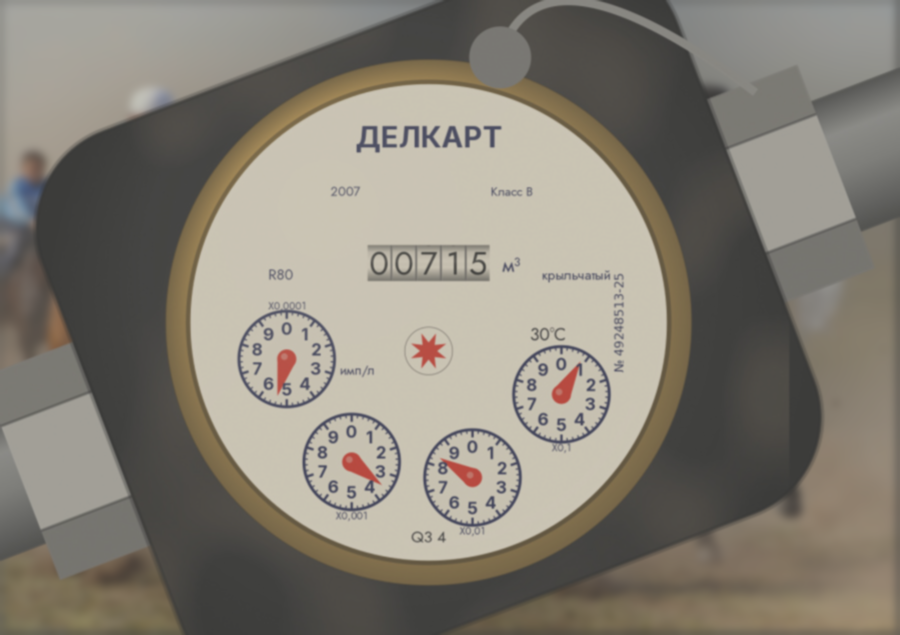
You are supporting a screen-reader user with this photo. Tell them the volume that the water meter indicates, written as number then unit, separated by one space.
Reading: 715.0835 m³
